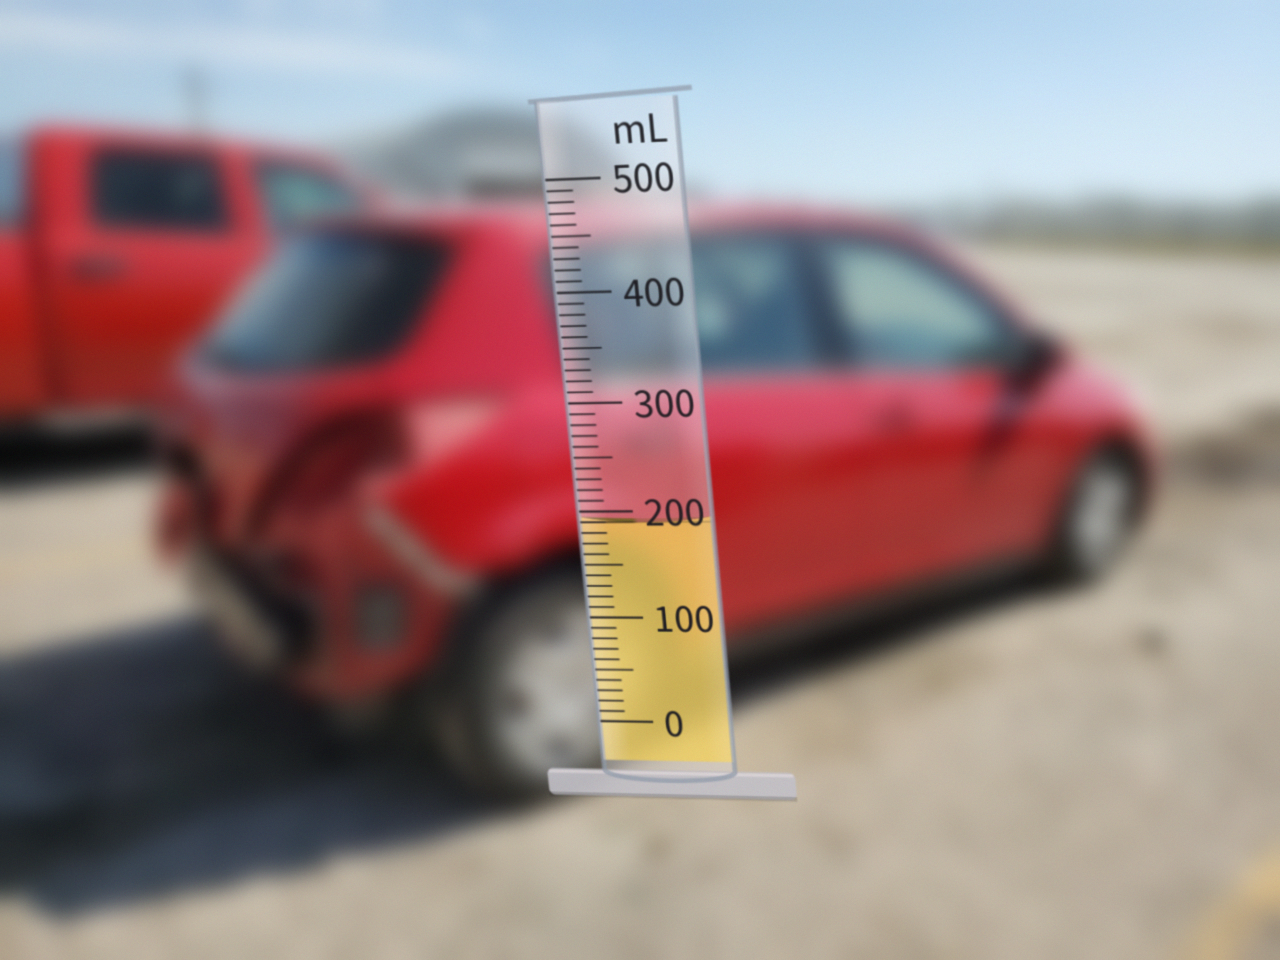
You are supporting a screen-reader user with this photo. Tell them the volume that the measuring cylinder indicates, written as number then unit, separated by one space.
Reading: 190 mL
